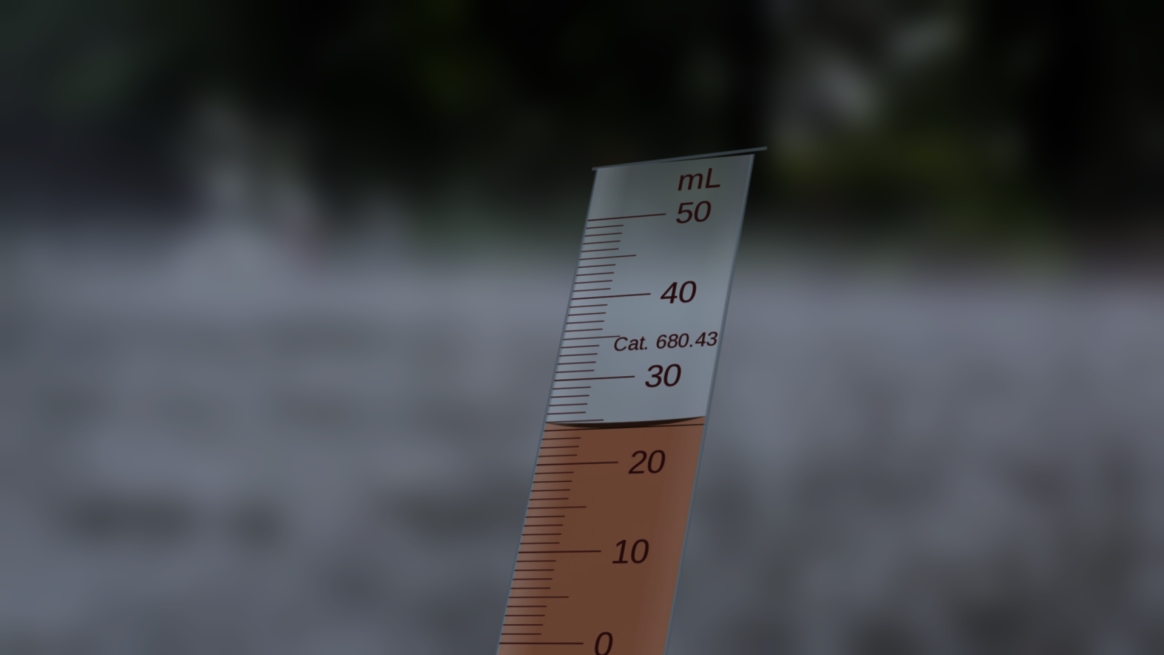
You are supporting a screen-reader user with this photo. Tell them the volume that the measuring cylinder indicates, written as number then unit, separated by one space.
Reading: 24 mL
